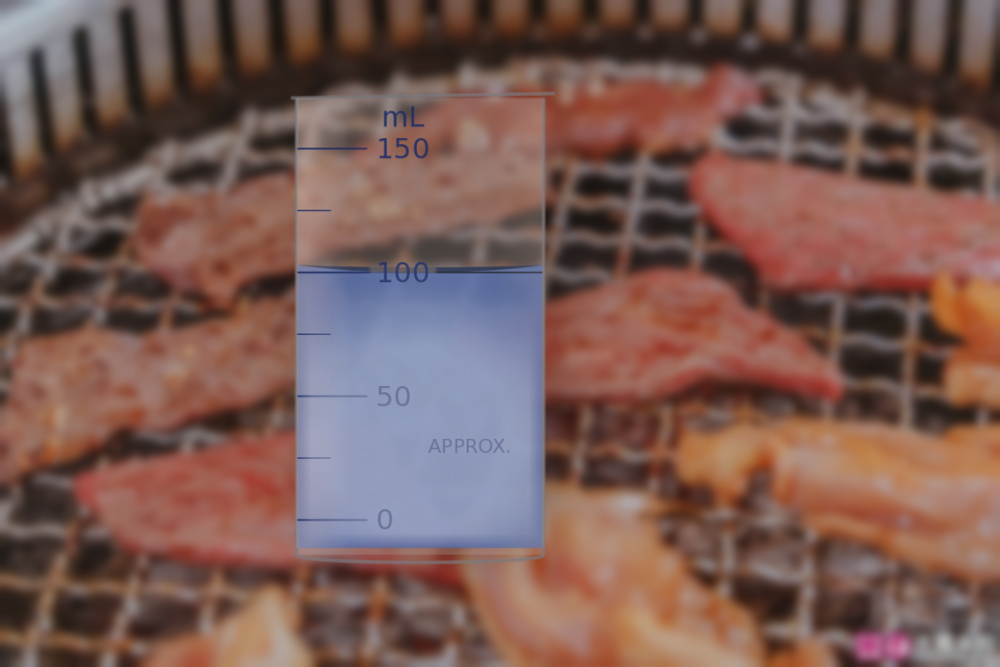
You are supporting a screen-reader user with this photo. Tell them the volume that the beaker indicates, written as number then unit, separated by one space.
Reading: 100 mL
